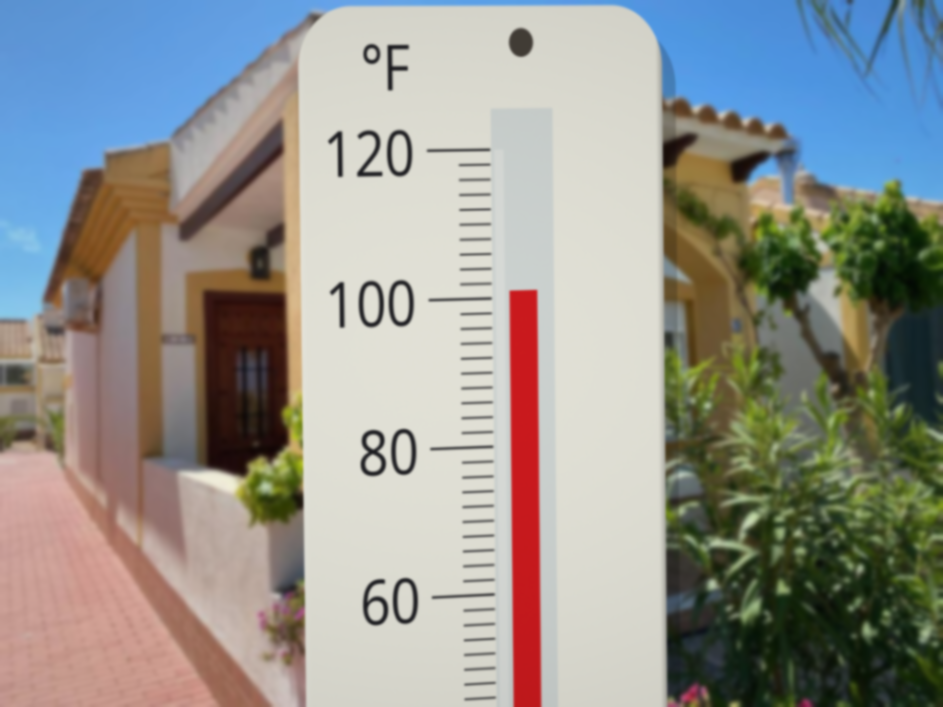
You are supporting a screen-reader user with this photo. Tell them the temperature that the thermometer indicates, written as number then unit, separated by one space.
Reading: 101 °F
